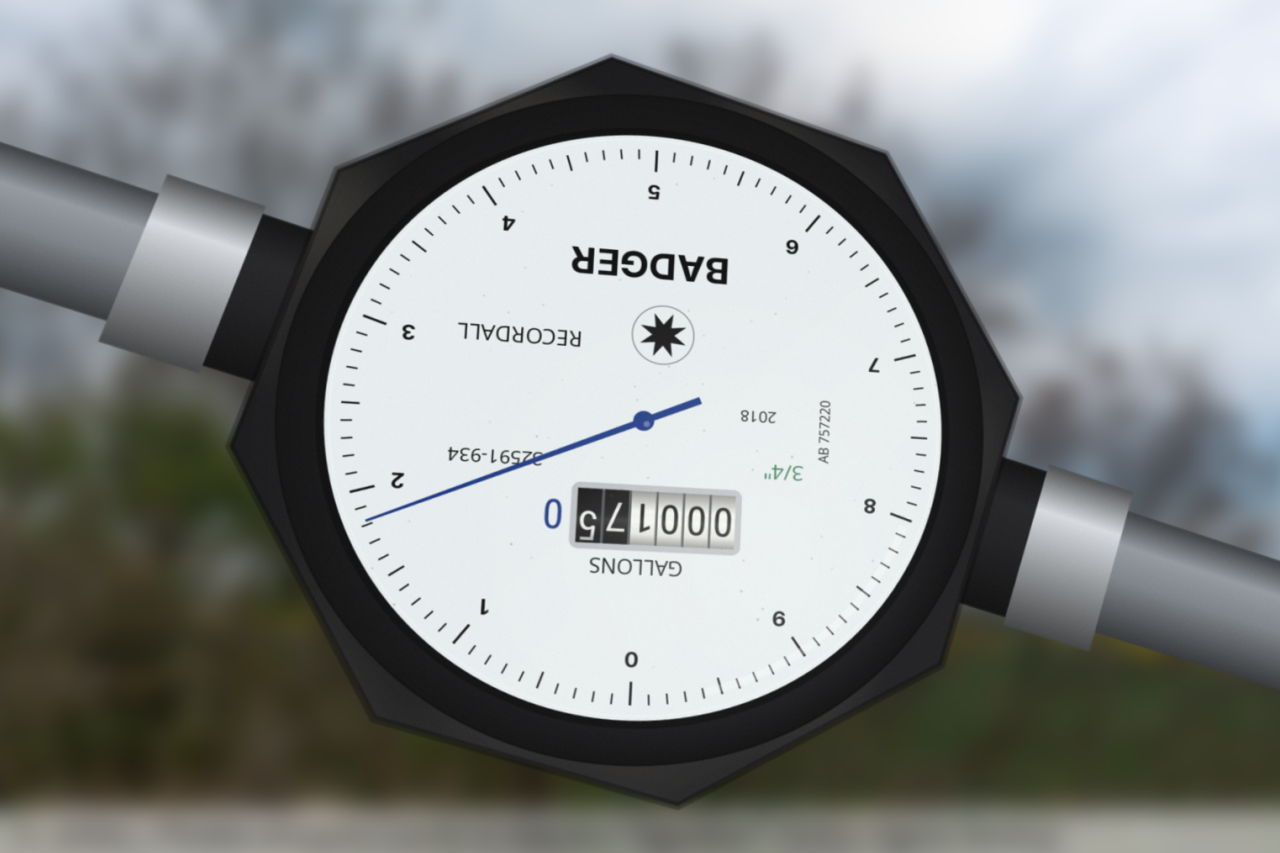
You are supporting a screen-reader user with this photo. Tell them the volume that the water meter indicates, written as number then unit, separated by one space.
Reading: 1751.8 gal
